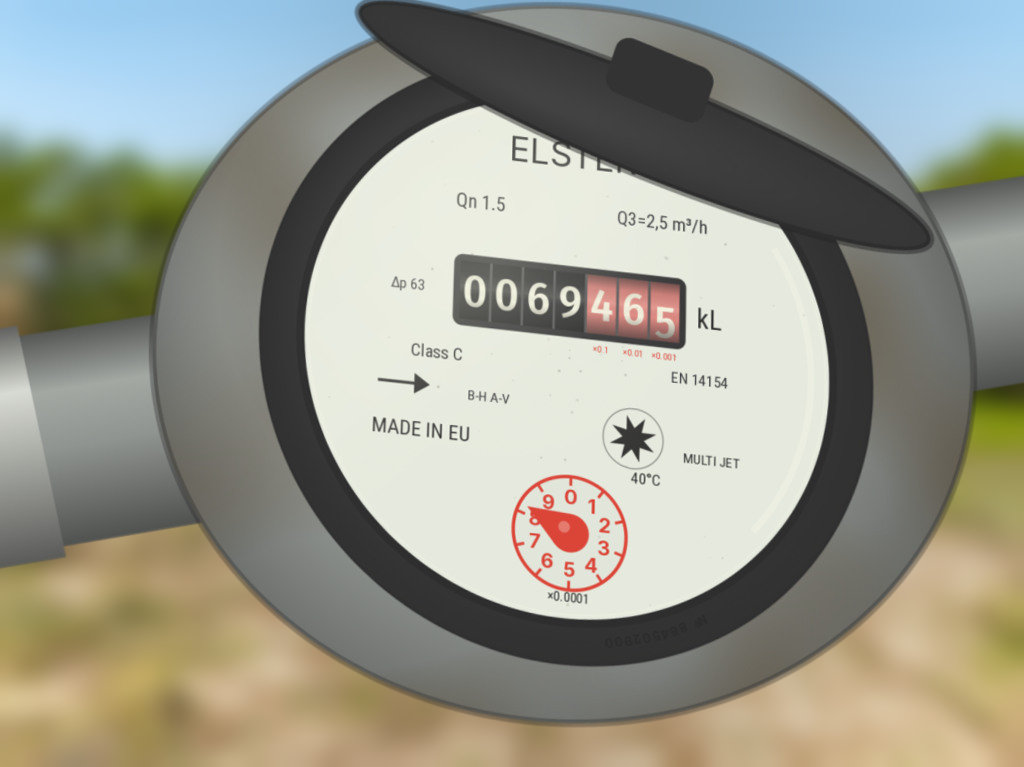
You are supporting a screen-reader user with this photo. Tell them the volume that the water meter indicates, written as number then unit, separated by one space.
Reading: 69.4648 kL
